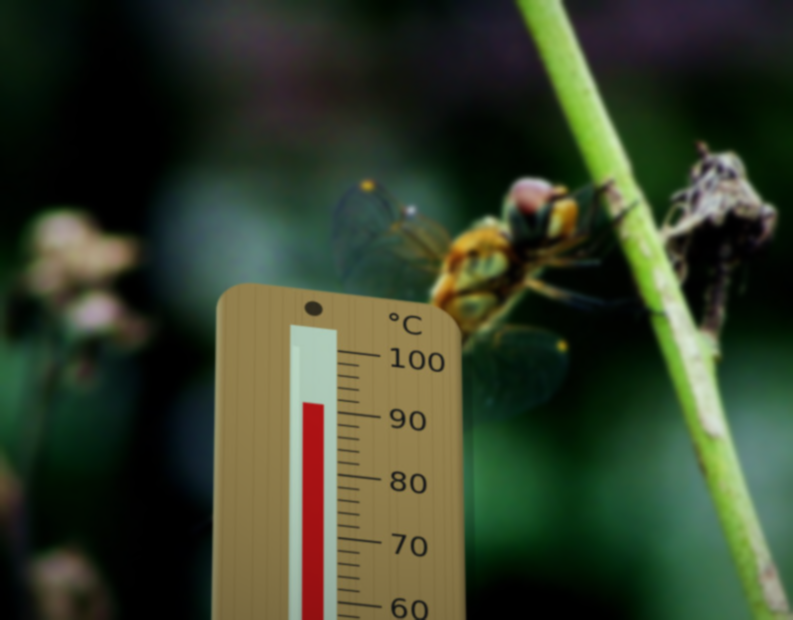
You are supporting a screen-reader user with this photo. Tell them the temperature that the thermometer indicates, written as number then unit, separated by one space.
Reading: 91 °C
